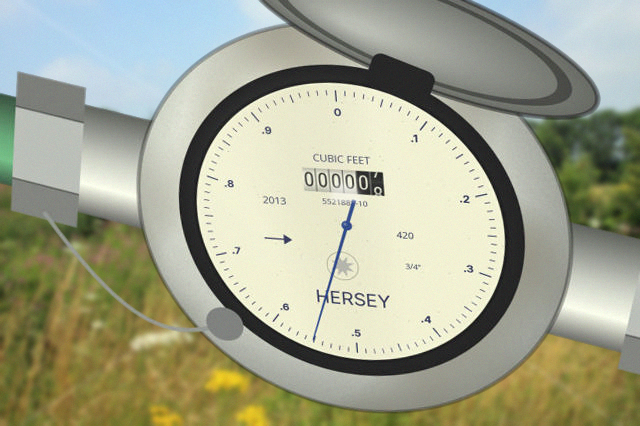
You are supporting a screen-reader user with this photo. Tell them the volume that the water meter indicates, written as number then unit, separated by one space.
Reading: 7.55 ft³
